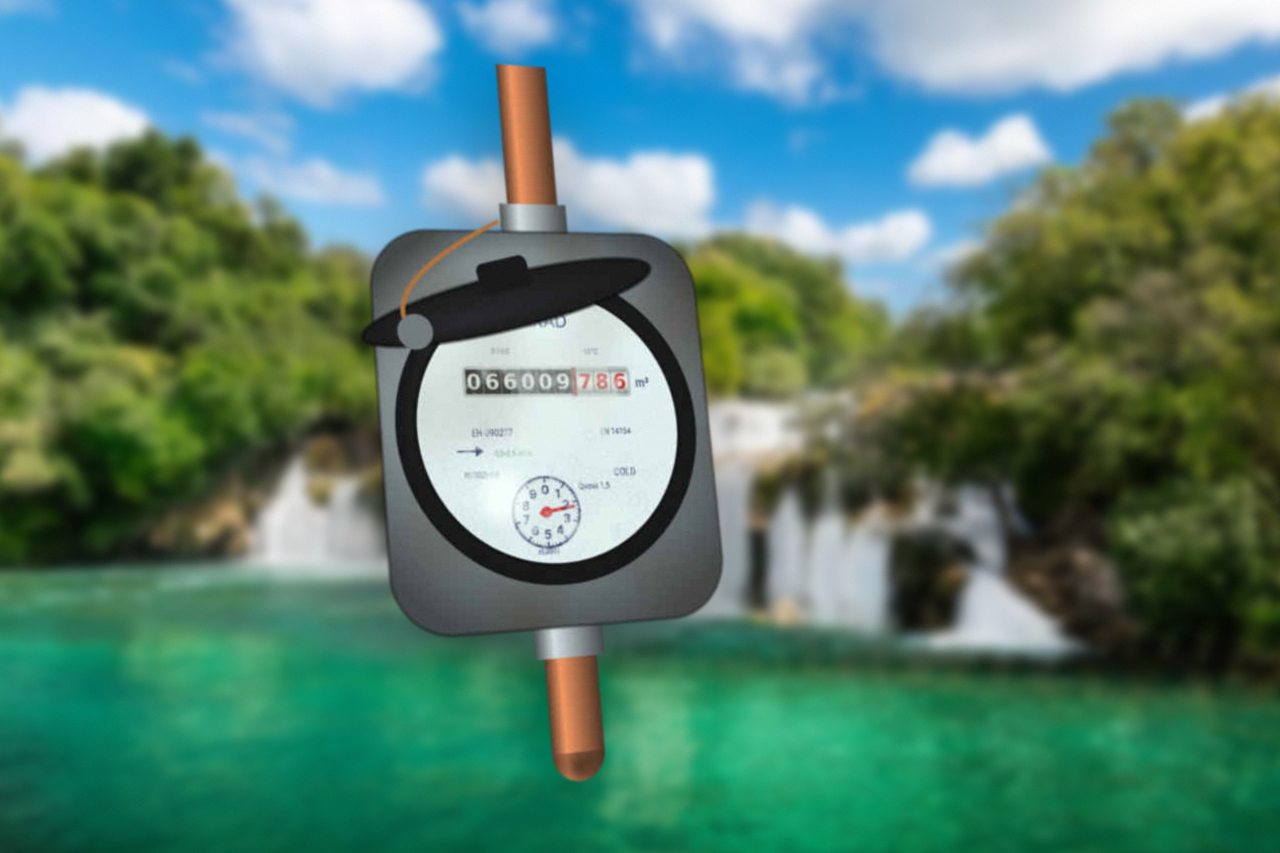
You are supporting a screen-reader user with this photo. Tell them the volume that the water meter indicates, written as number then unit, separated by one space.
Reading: 66009.7862 m³
